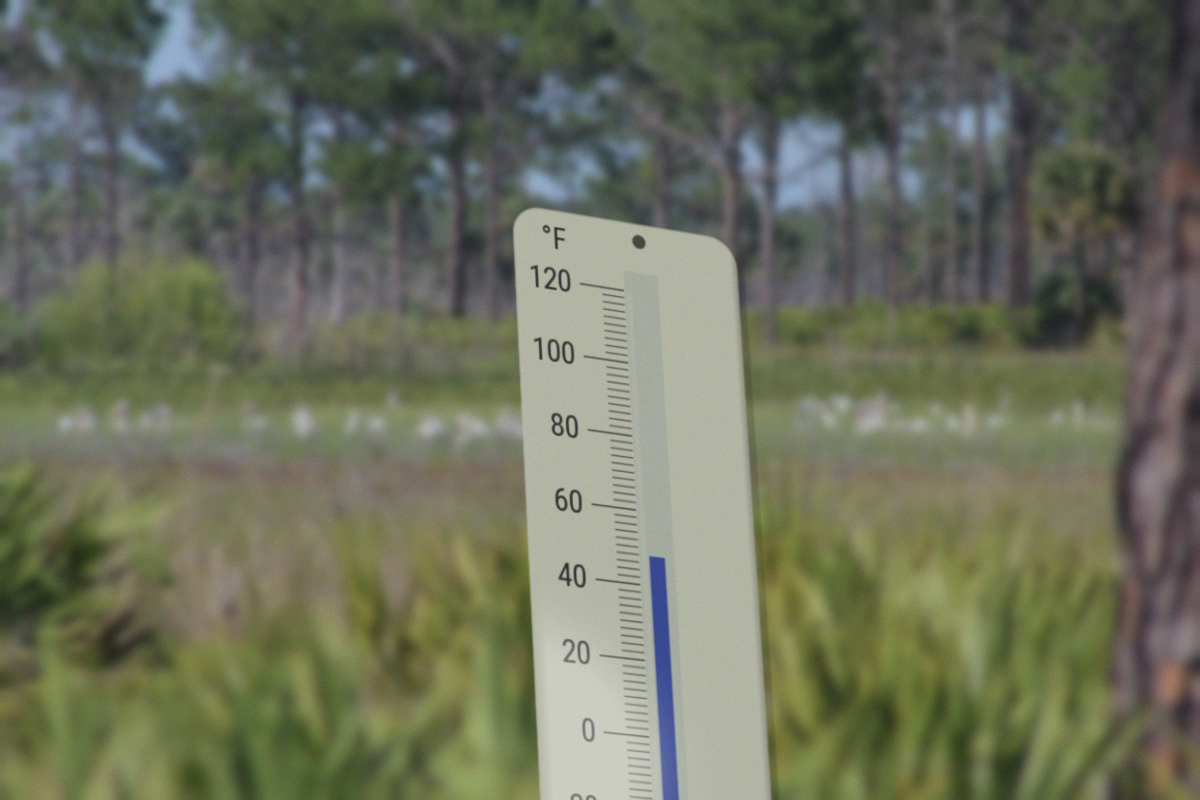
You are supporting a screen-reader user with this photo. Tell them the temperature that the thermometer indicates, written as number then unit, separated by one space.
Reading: 48 °F
